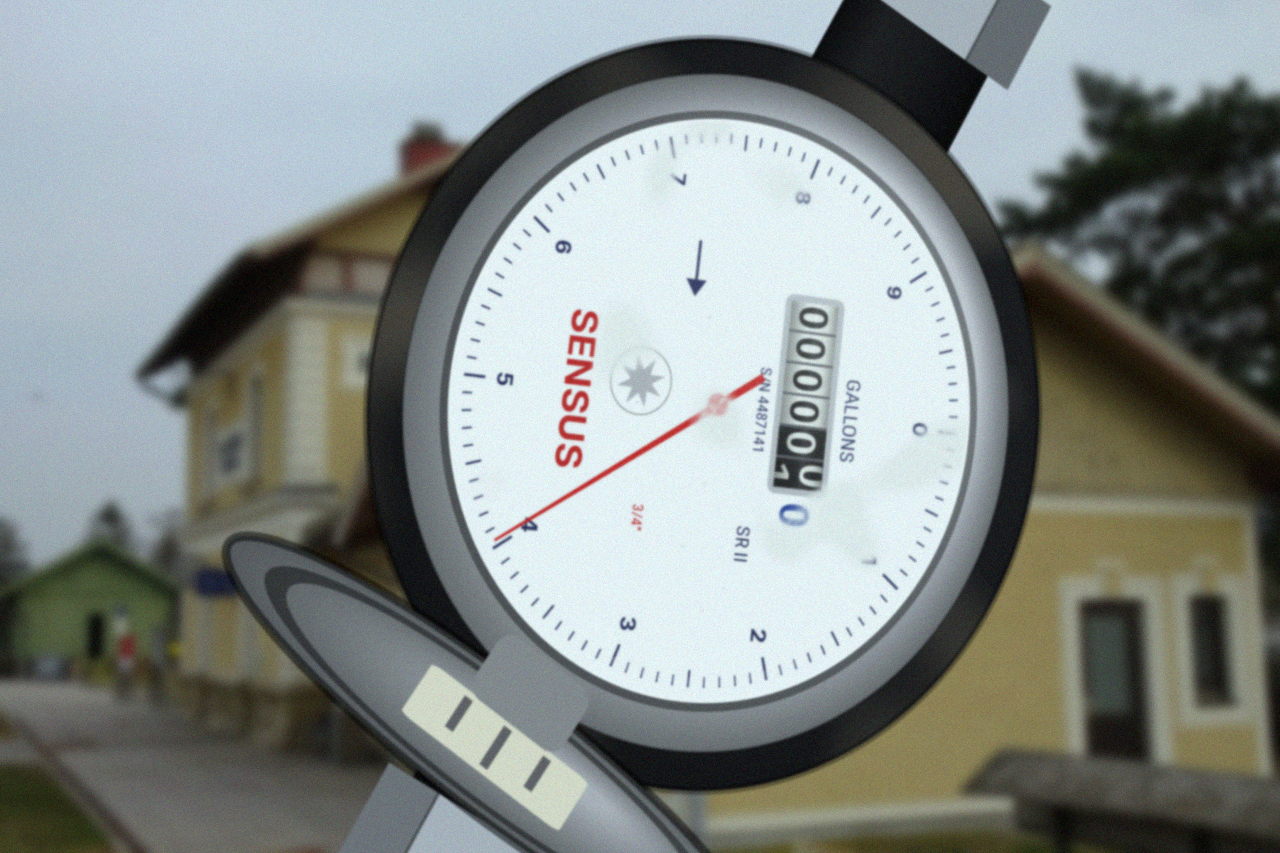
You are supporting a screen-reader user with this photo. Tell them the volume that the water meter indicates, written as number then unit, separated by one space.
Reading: 4.0 gal
